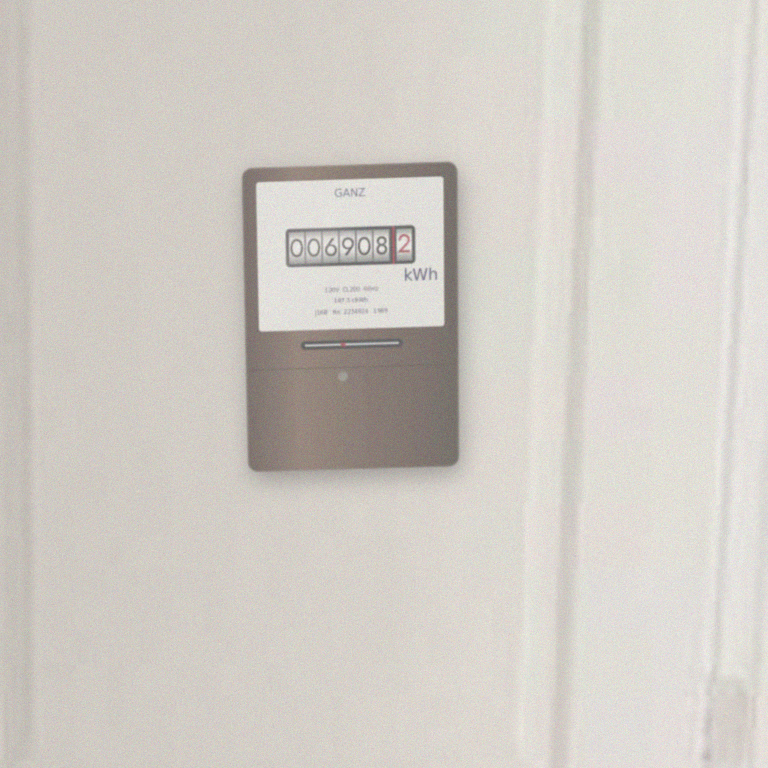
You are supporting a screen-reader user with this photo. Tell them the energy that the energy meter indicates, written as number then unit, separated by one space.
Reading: 6908.2 kWh
